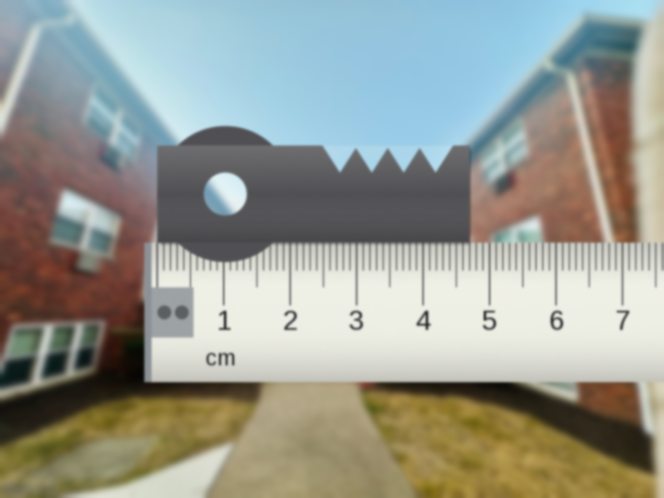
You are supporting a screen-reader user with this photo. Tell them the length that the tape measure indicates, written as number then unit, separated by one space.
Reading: 4.7 cm
